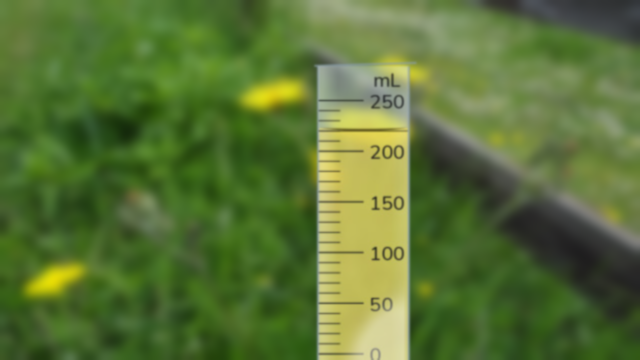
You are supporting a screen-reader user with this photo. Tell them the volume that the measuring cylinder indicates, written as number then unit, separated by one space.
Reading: 220 mL
